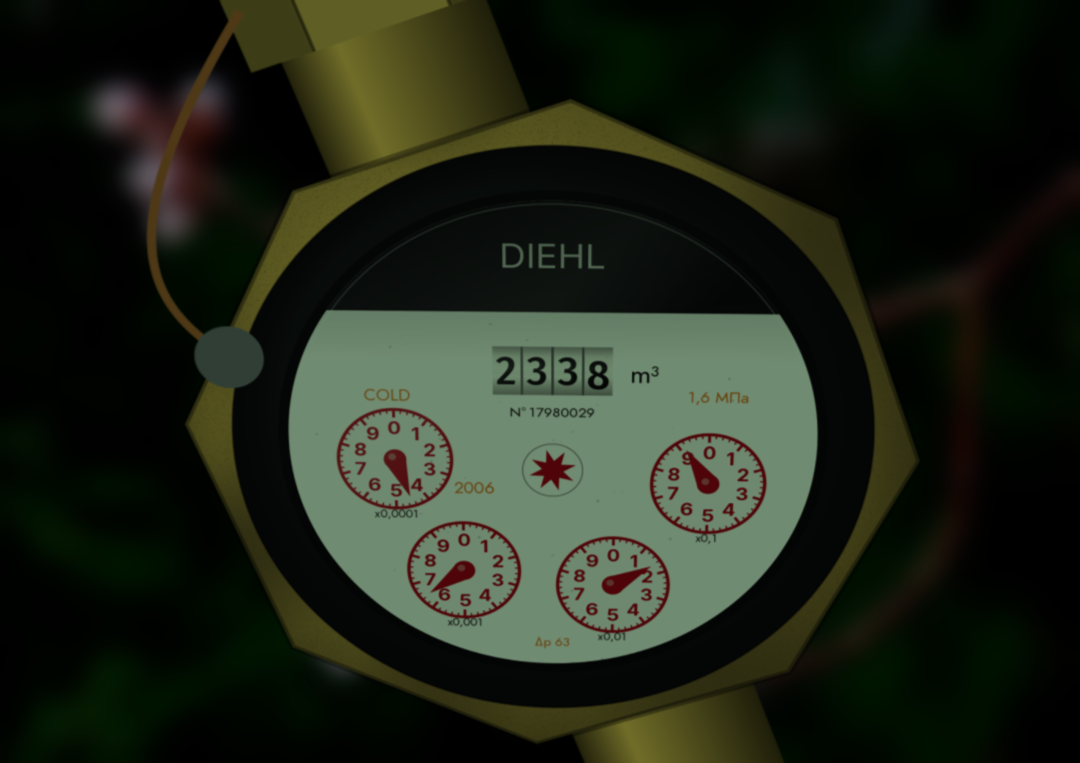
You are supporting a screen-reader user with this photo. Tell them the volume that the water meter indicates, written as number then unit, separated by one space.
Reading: 2337.9164 m³
